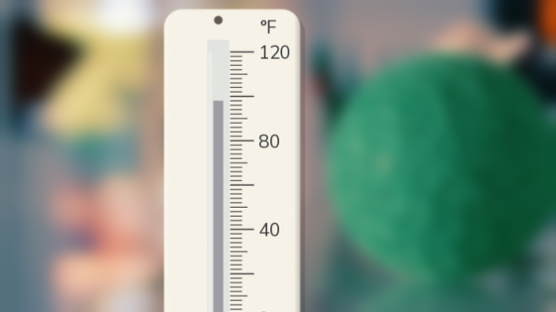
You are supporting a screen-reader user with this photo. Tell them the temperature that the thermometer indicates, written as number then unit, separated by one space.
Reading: 98 °F
